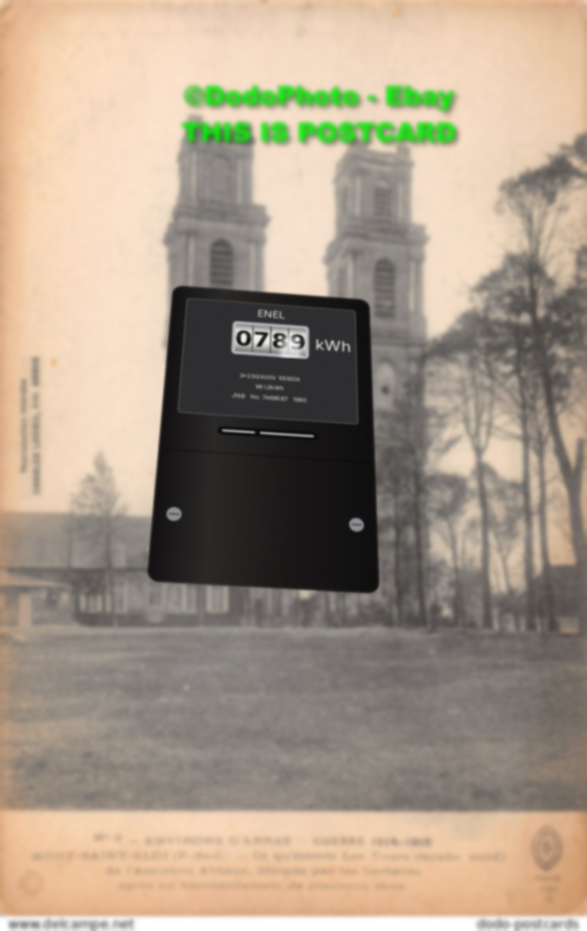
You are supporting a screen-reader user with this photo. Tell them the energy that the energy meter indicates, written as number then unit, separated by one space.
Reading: 789 kWh
